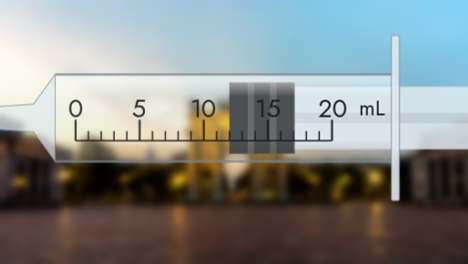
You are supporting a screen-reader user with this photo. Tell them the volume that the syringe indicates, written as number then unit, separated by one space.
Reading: 12 mL
